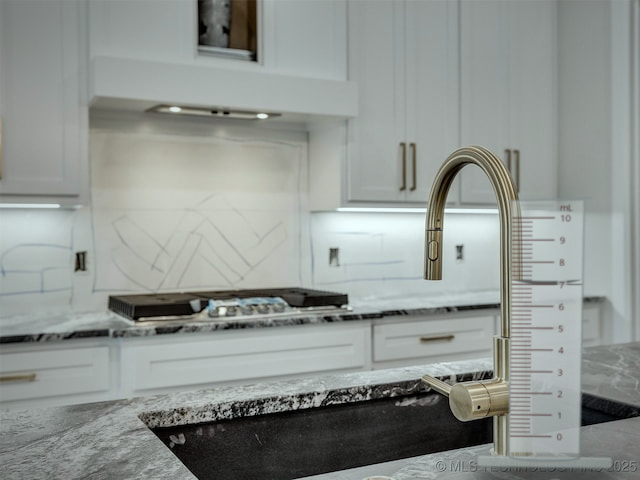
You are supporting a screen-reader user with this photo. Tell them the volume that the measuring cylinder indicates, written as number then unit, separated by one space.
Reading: 7 mL
